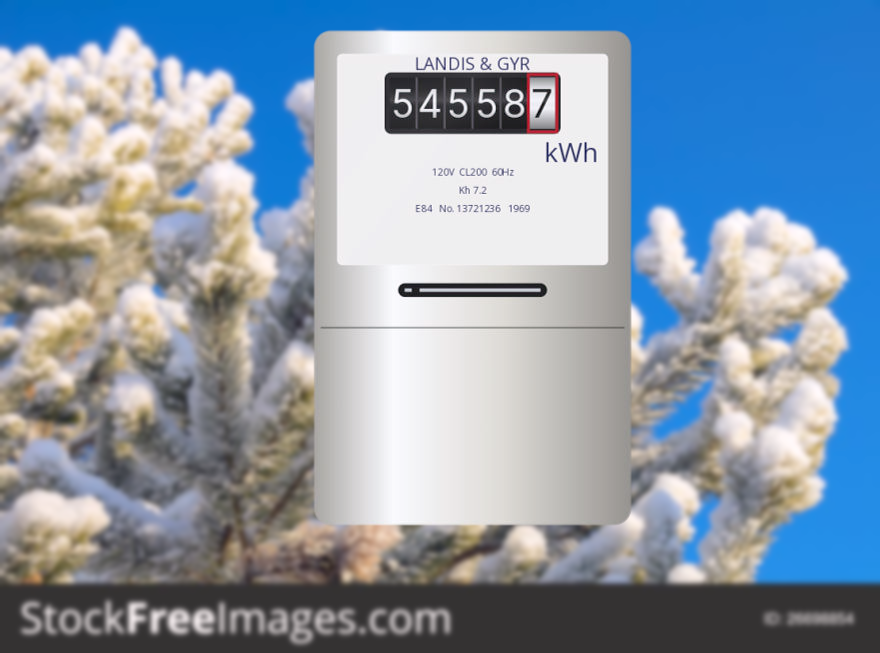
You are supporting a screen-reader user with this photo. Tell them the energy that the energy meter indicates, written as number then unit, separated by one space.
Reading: 54558.7 kWh
